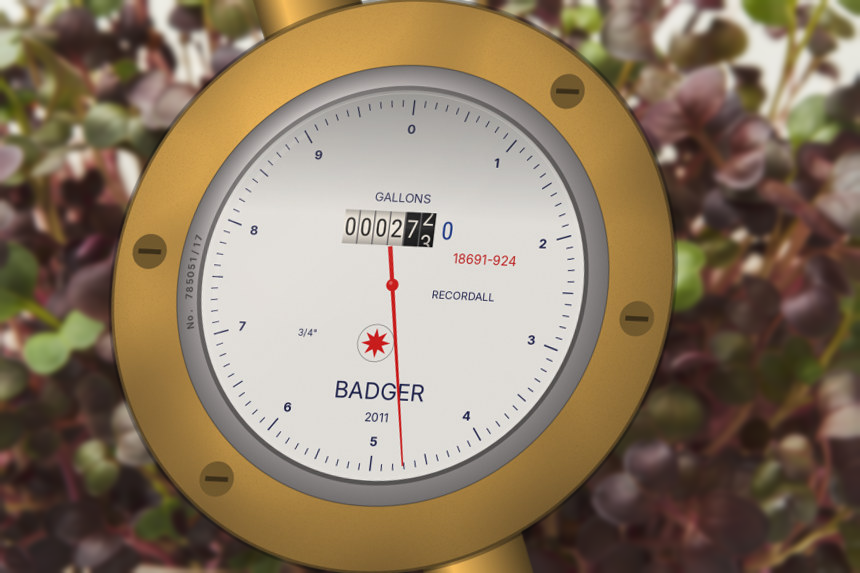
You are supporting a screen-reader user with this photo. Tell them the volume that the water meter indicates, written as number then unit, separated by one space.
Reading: 2724.7 gal
